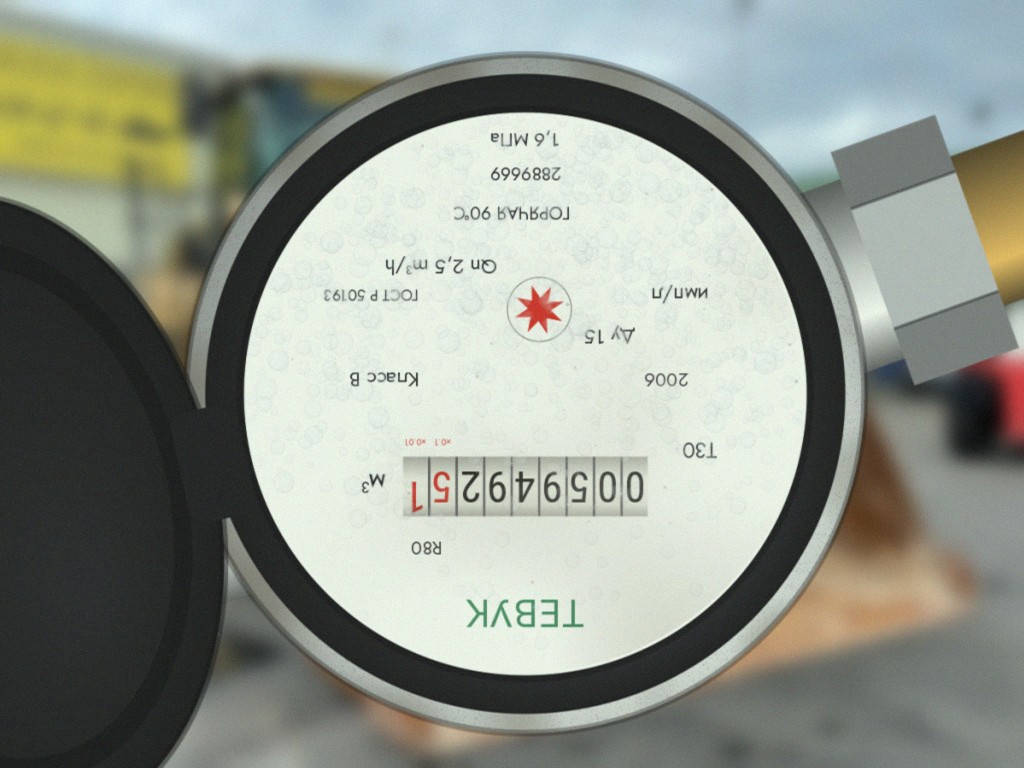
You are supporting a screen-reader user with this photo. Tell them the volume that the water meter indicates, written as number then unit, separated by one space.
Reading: 59492.51 m³
